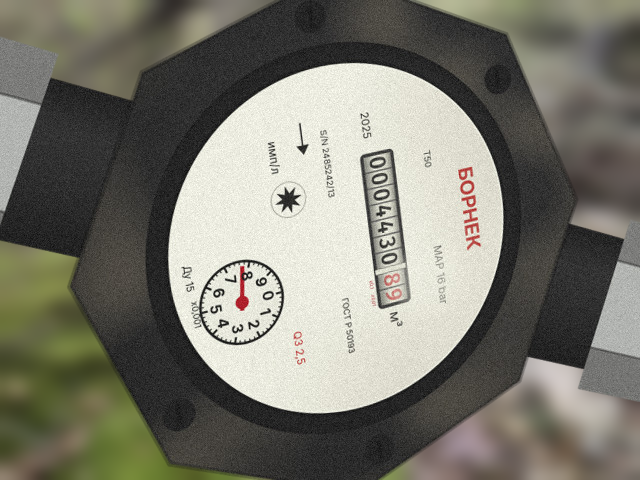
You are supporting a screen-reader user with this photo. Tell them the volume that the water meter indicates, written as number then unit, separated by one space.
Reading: 4430.897 m³
